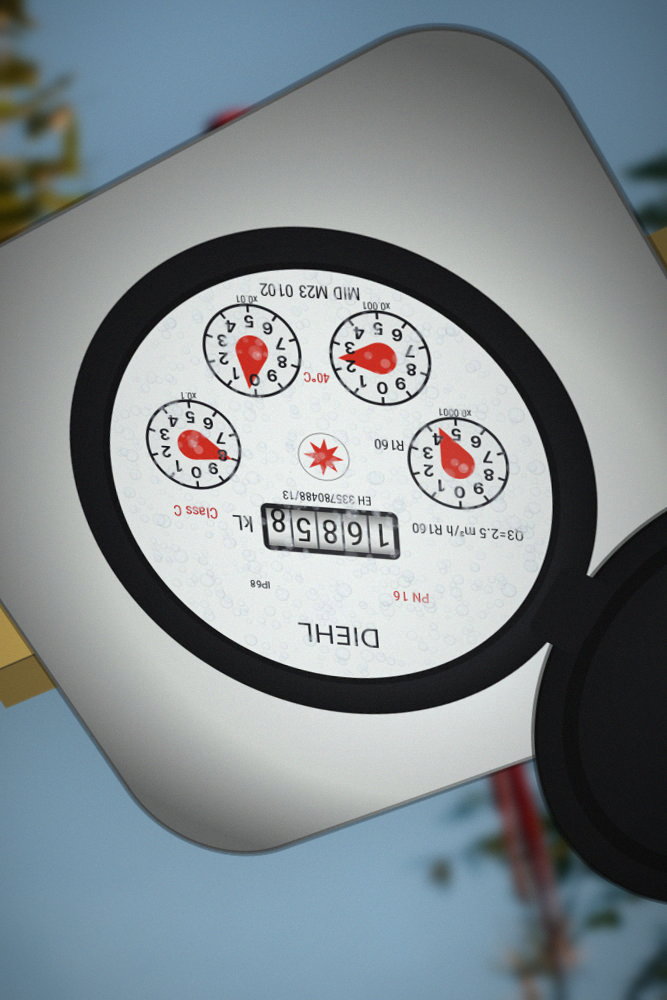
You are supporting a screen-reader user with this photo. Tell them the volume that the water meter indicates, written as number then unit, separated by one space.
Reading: 16857.8024 kL
